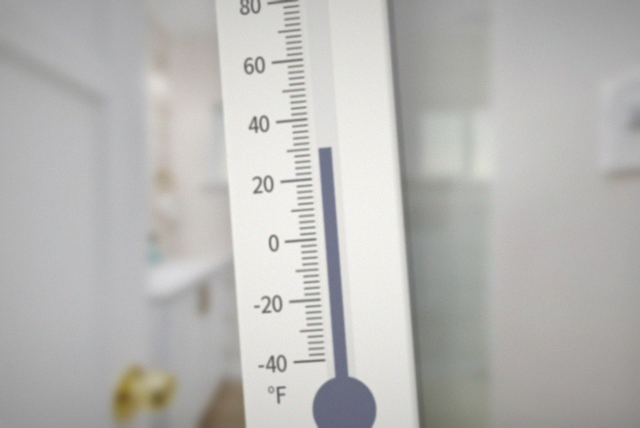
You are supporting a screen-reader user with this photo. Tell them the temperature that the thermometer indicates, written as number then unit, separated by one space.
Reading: 30 °F
